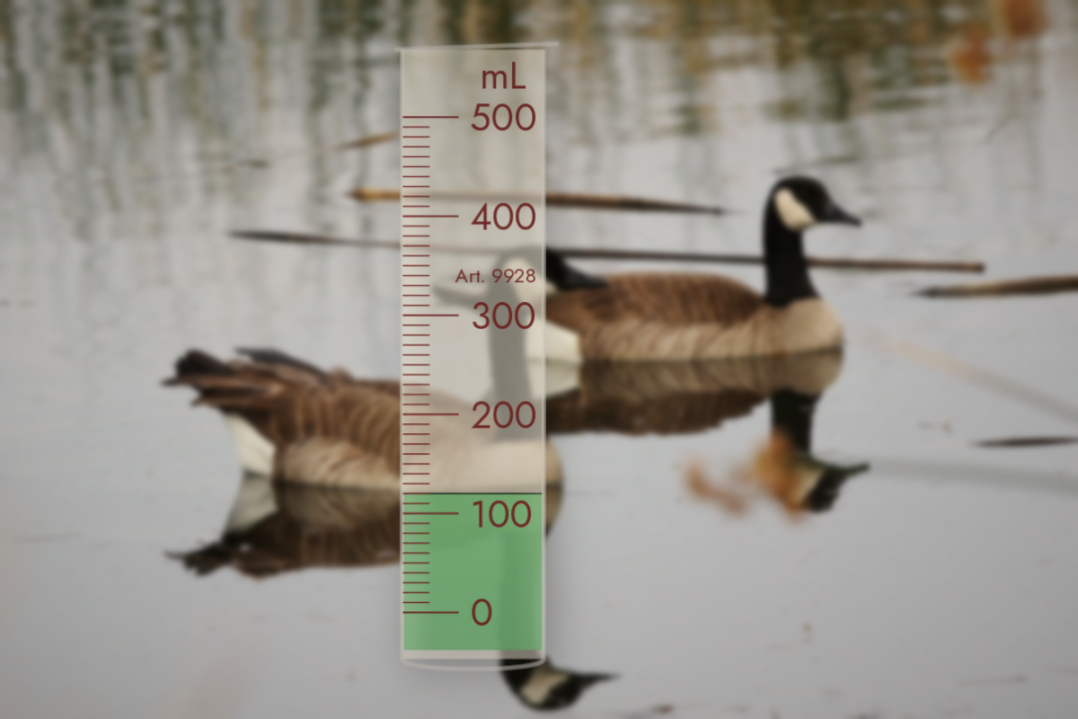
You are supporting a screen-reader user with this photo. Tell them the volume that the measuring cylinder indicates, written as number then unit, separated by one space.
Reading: 120 mL
